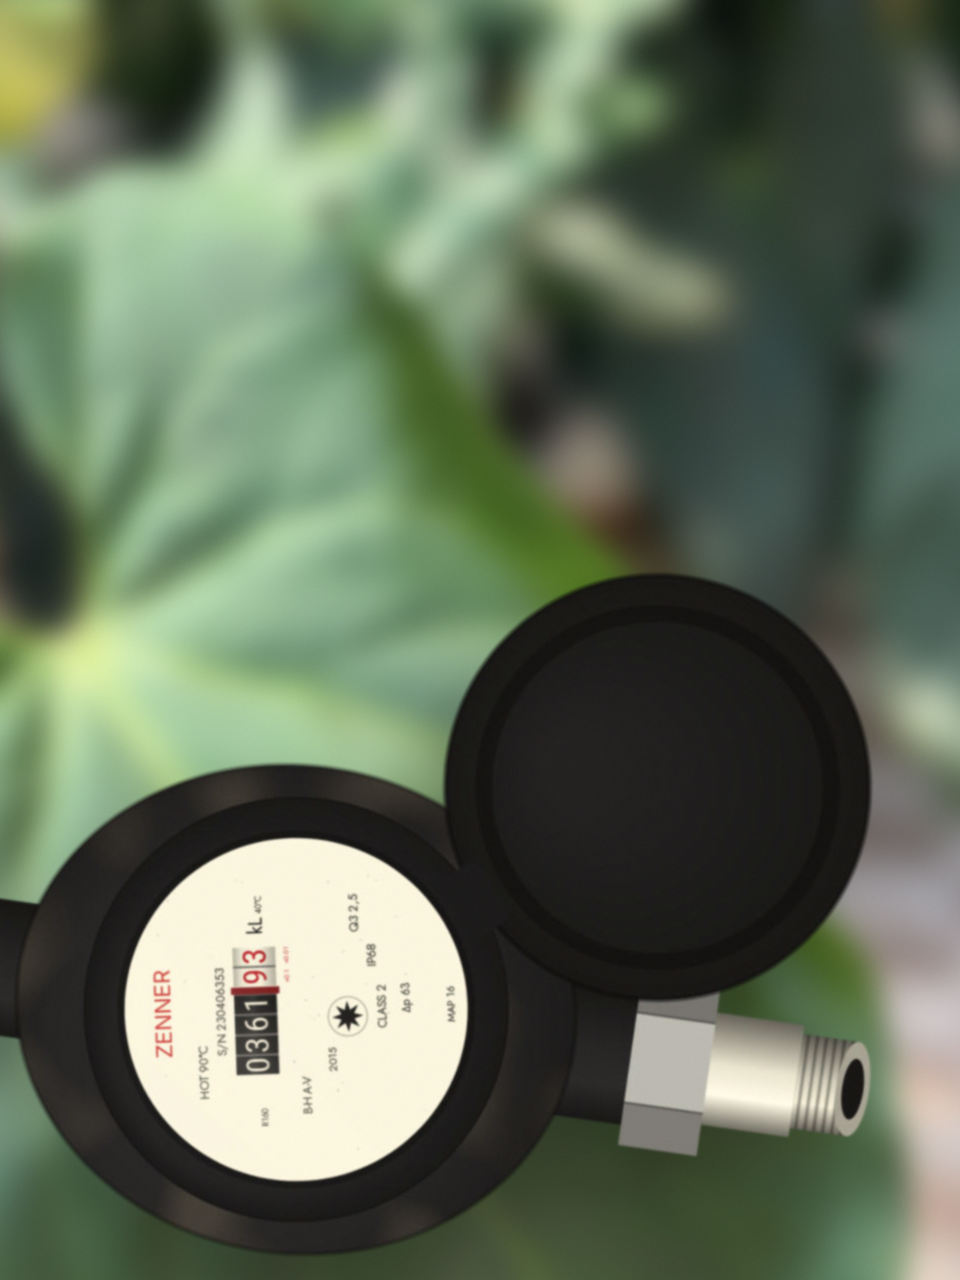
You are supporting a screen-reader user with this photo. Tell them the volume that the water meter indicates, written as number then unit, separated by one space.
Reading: 361.93 kL
